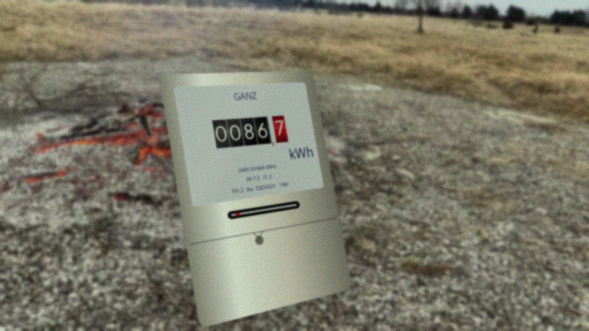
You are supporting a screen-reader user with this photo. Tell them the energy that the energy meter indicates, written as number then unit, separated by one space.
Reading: 86.7 kWh
